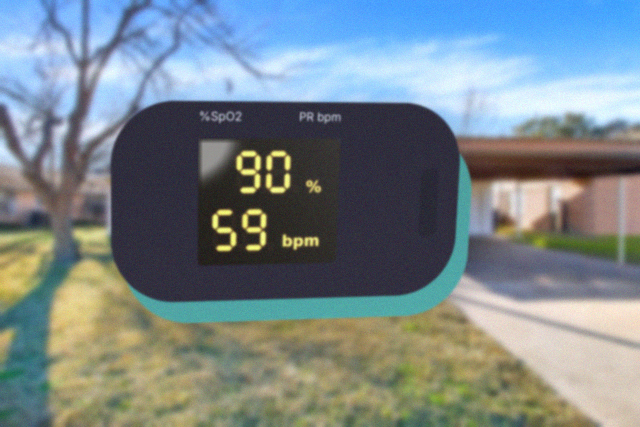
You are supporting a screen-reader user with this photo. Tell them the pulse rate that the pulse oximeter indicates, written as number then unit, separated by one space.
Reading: 59 bpm
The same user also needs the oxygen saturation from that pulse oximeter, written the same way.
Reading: 90 %
